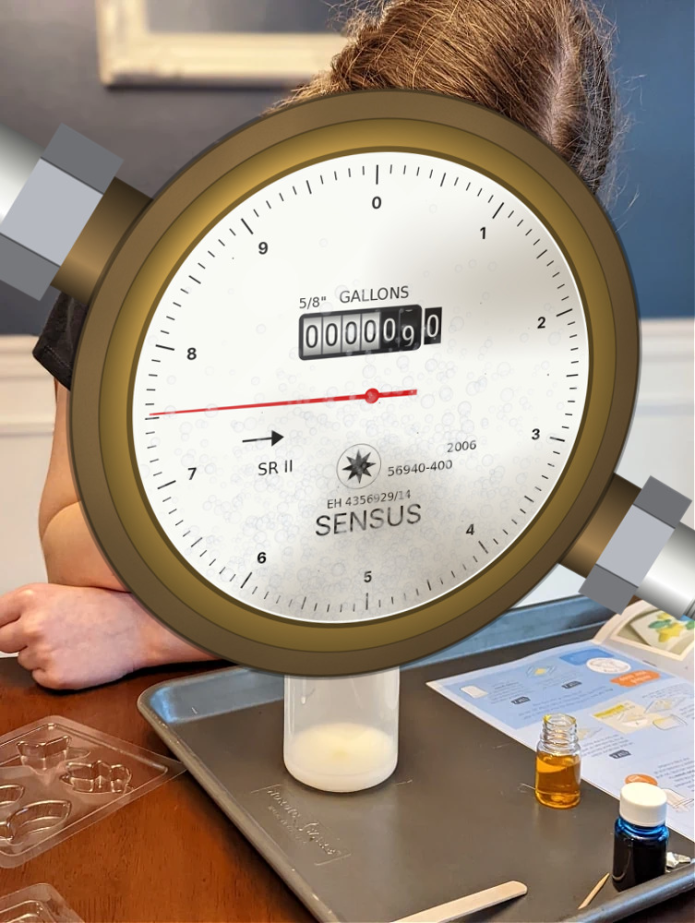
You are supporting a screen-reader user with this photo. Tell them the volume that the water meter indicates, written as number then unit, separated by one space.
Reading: 87.5 gal
